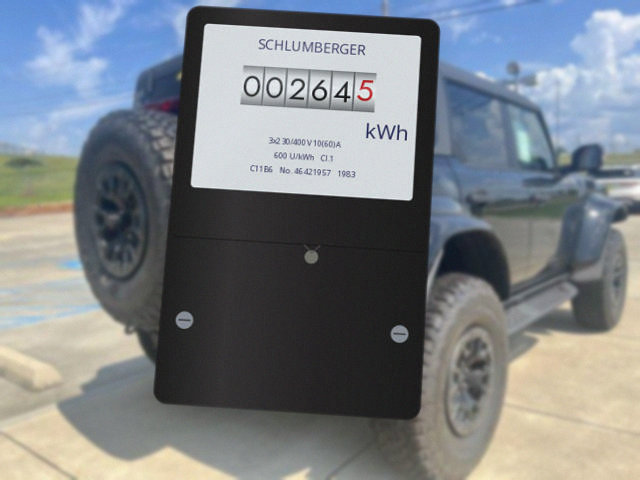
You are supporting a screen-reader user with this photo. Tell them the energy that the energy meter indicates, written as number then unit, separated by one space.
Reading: 264.5 kWh
